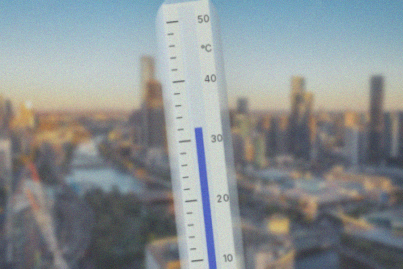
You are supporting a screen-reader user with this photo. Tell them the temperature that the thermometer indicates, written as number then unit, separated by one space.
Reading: 32 °C
